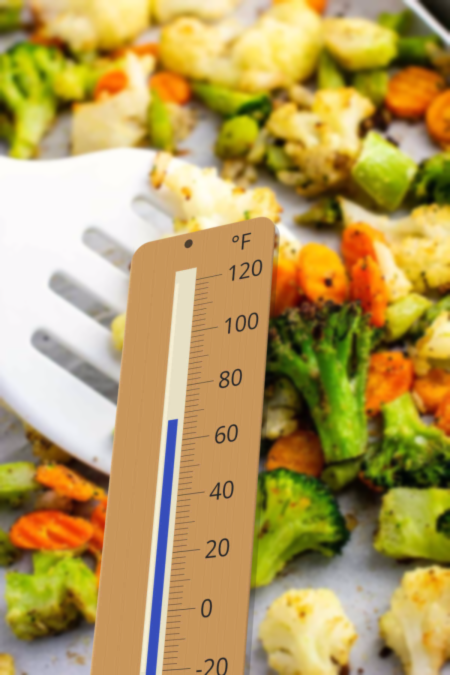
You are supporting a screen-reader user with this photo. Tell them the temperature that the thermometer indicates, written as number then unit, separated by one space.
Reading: 68 °F
